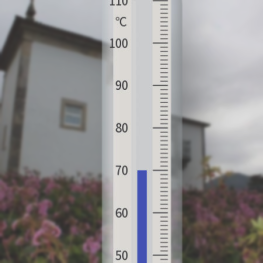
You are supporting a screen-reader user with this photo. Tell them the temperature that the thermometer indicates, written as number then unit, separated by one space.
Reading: 70 °C
